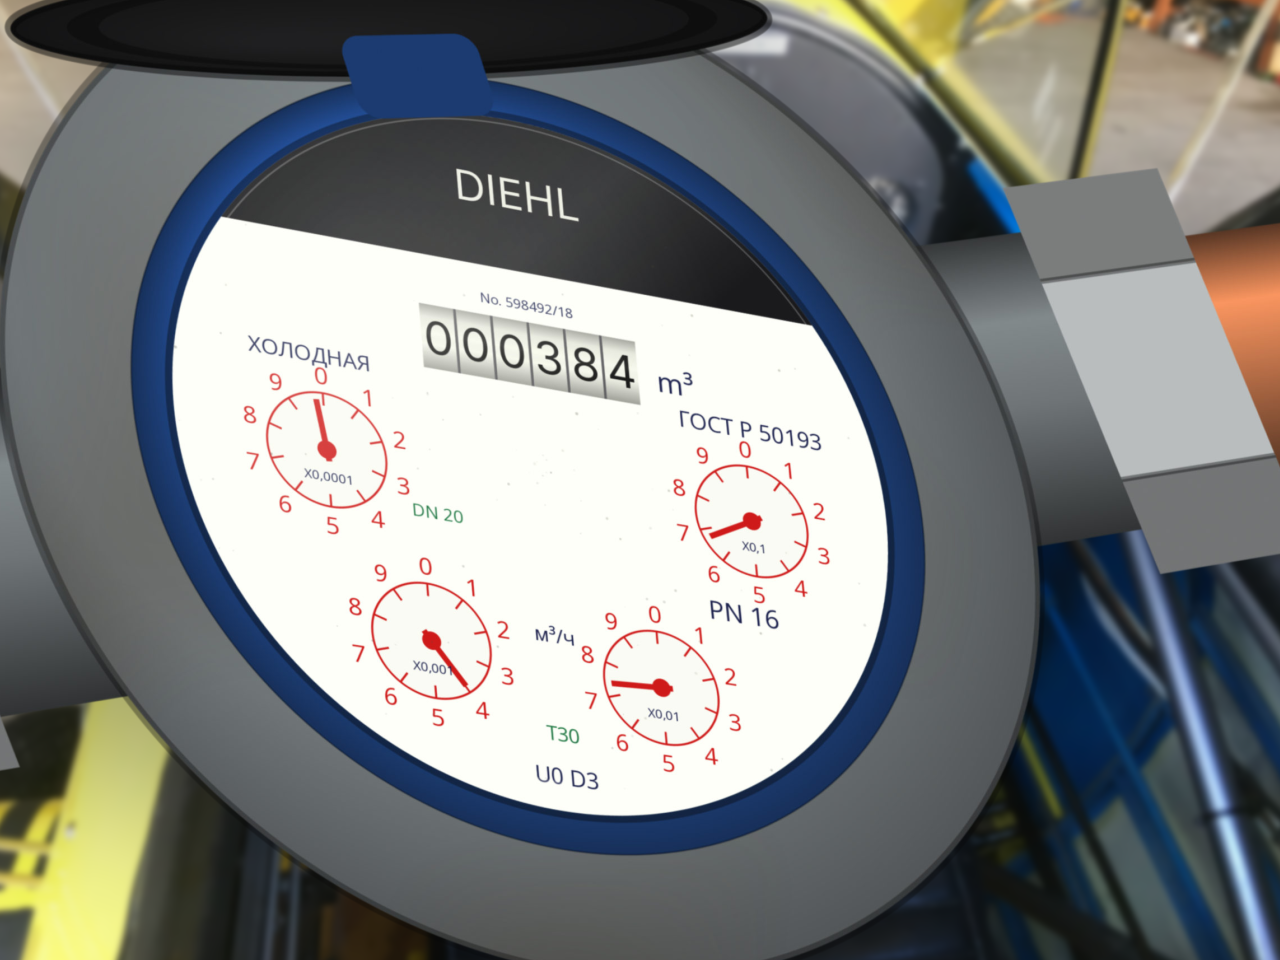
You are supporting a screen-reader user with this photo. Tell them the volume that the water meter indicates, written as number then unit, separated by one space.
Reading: 384.6739 m³
